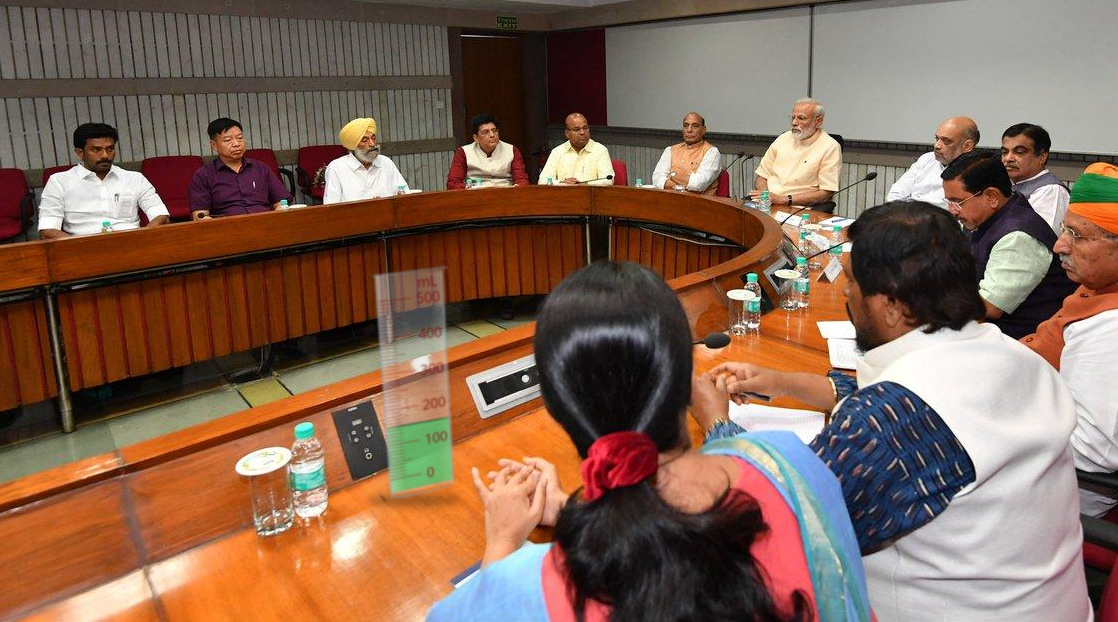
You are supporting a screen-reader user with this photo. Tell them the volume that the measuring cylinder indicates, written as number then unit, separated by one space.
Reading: 150 mL
